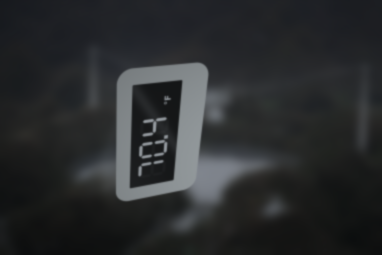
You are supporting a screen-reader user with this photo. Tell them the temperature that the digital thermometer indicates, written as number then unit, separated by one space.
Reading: 70.4 °F
